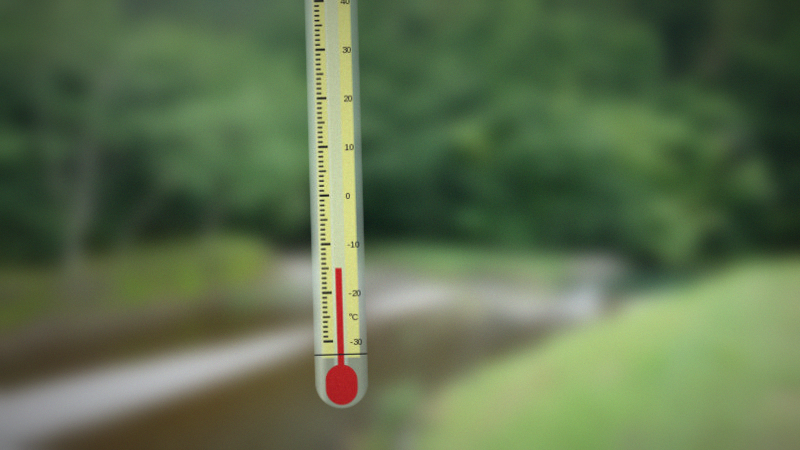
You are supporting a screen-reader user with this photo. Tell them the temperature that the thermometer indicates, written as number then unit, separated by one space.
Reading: -15 °C
